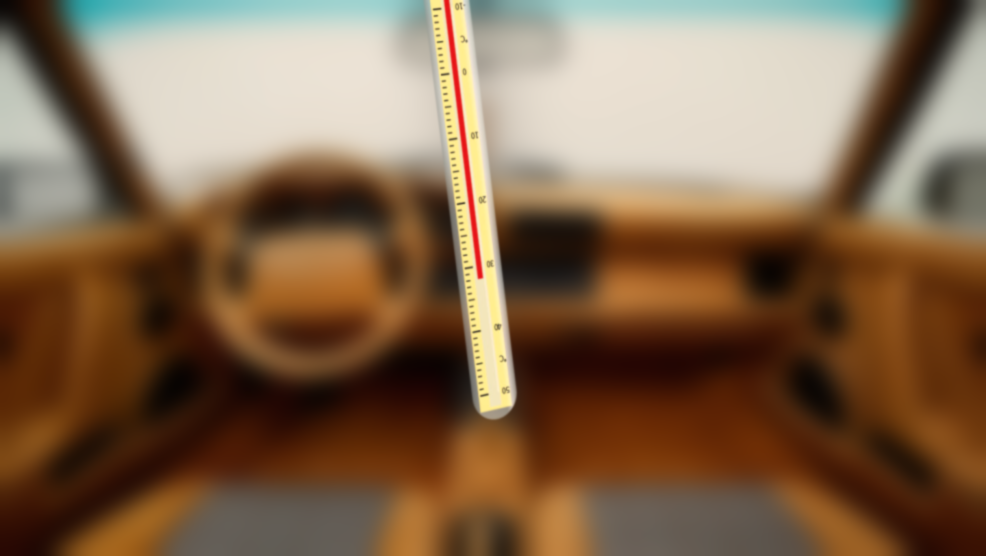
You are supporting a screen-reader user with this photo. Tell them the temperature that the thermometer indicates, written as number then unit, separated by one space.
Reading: 32 °C
